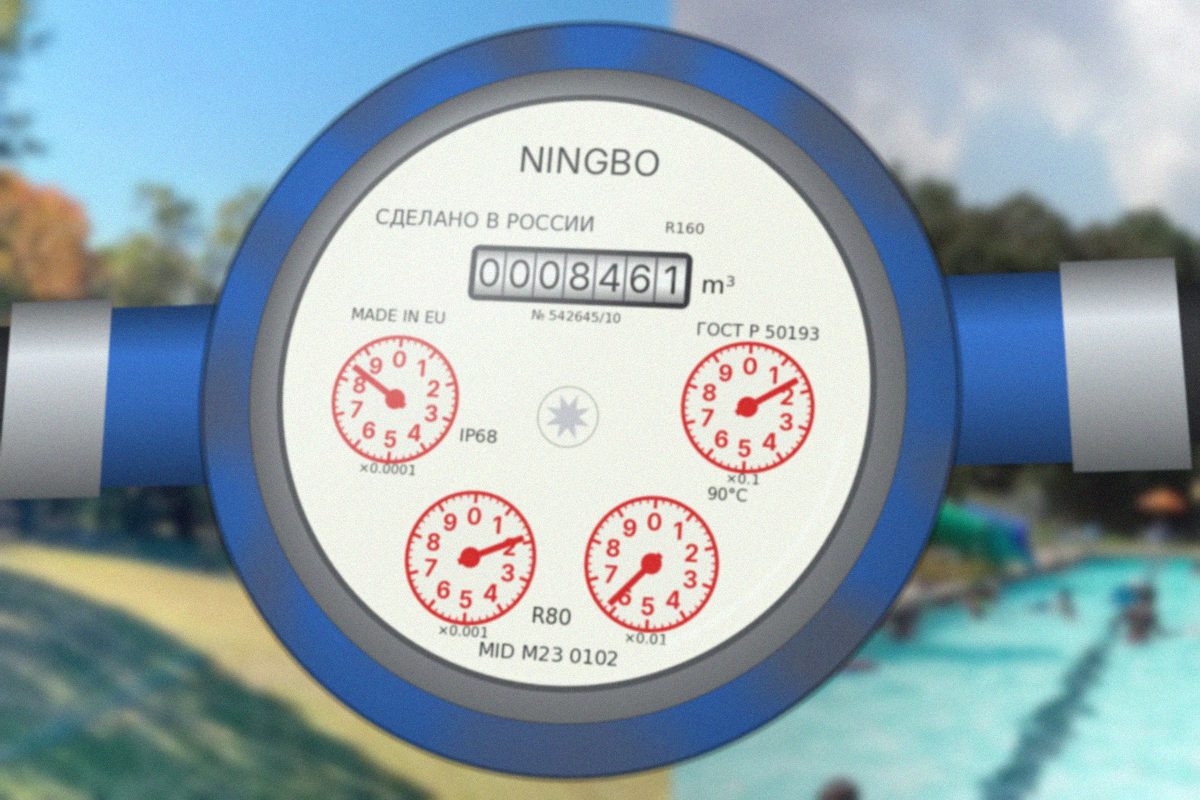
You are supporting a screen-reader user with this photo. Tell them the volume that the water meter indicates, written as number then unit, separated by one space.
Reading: 8461.1618 m³
